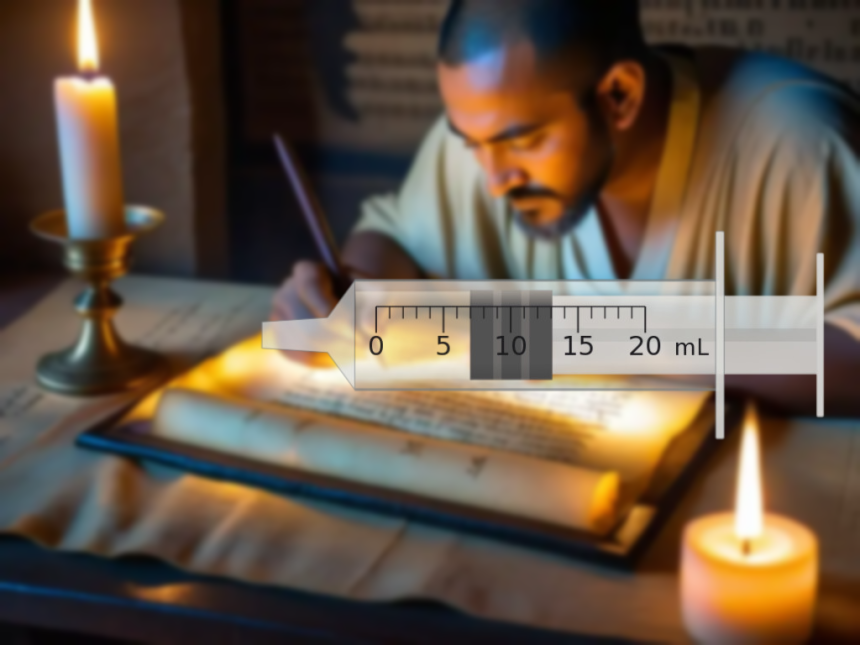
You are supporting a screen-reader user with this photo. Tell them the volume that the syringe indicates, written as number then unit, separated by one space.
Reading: 7 mL
